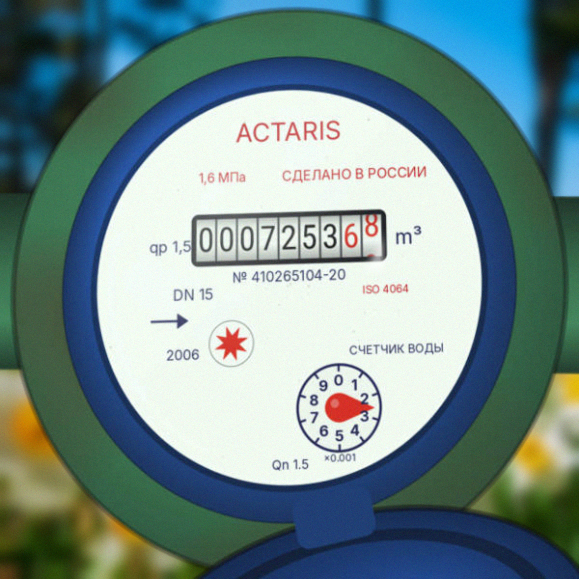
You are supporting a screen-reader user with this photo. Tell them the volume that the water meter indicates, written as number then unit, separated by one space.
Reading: 7253.682 m³
